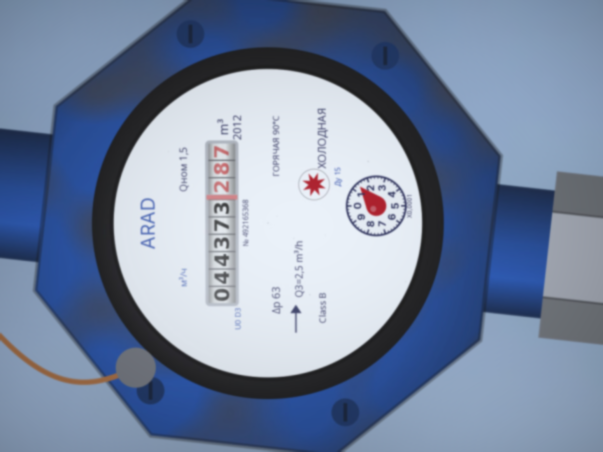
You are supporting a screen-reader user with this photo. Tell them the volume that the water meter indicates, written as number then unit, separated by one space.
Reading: 44373.2871 m³
